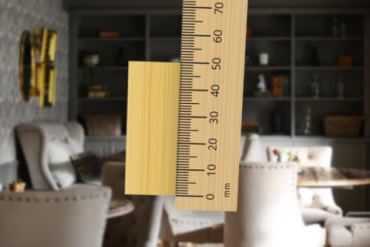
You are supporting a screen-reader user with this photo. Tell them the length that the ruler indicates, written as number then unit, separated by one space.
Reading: 50 mm
